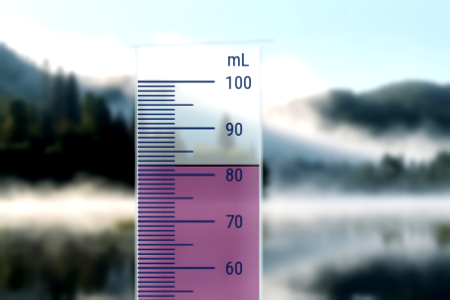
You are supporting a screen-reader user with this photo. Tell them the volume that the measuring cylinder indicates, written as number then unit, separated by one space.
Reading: 82 mL
